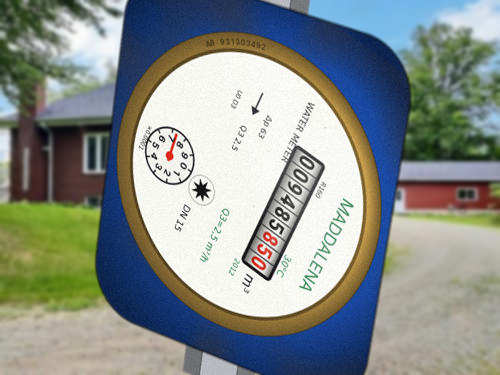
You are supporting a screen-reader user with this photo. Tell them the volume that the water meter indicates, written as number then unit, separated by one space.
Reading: 9485.8507 m³
